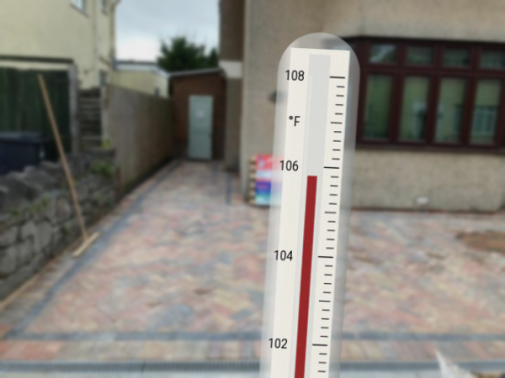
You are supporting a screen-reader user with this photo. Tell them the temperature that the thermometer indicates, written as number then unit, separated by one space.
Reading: 105.8 °F
